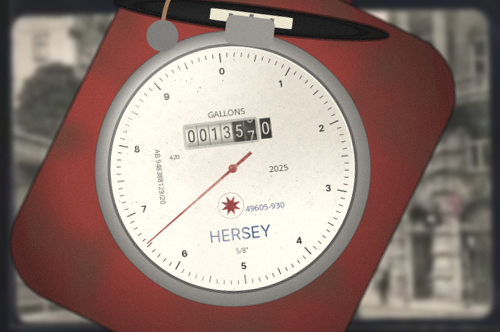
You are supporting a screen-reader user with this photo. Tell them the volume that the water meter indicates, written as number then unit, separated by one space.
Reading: 13566.5 gal
